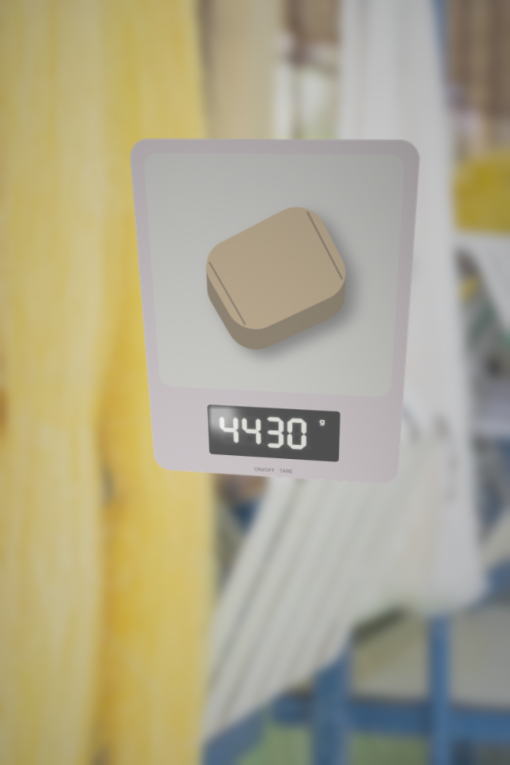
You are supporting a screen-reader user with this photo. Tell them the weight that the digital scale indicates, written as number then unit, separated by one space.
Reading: 4430 g
